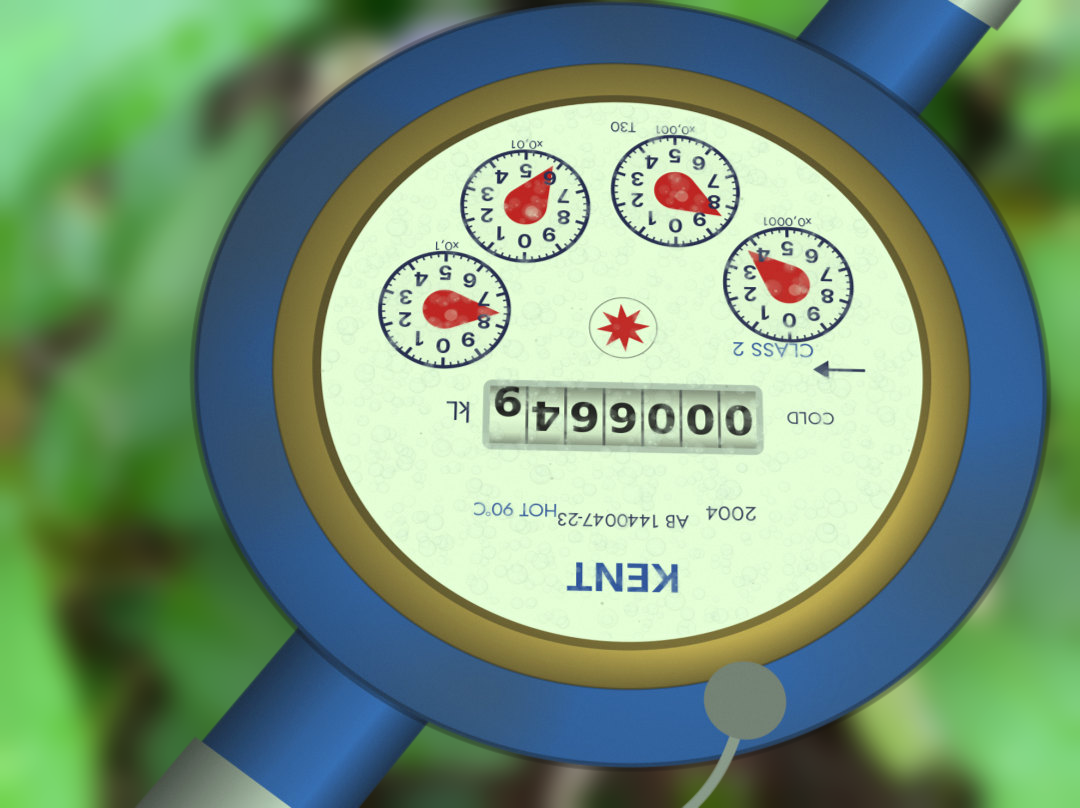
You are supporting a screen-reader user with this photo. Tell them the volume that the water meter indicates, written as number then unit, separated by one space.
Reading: 6648.7583 kL
